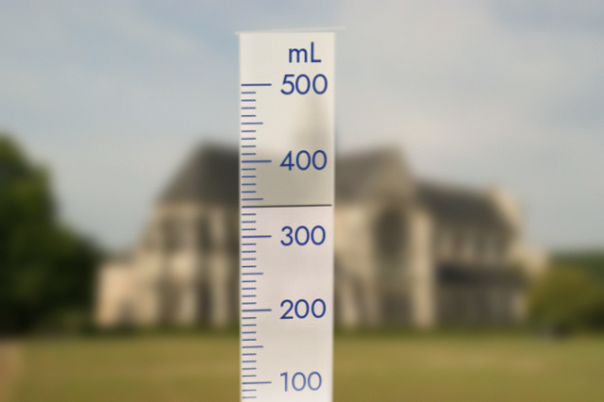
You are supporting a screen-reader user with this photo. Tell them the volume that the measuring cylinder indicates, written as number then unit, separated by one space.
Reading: 340 mL
